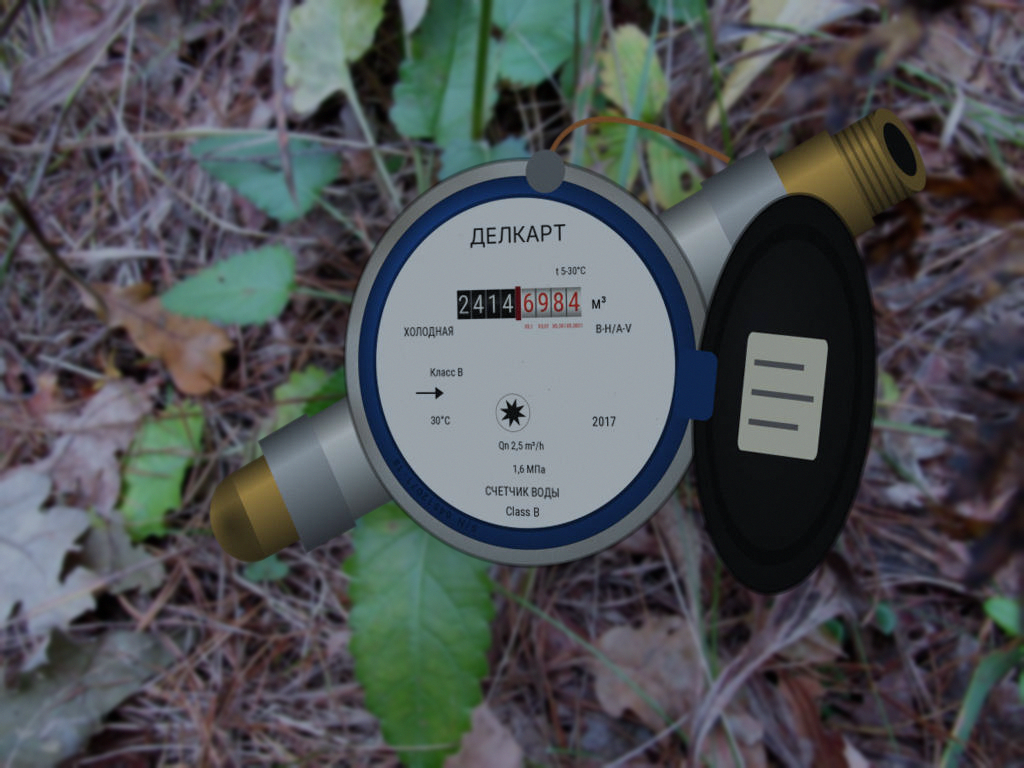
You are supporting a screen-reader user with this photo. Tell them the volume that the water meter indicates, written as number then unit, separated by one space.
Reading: 2414.6984 m³
